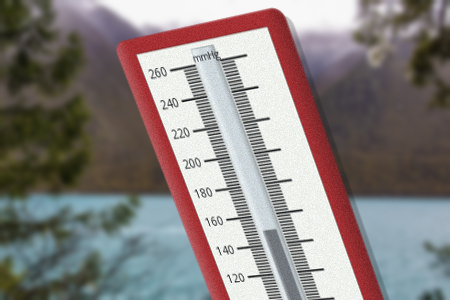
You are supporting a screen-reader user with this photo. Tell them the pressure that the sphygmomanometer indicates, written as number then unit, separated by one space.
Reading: 150 mmHg
